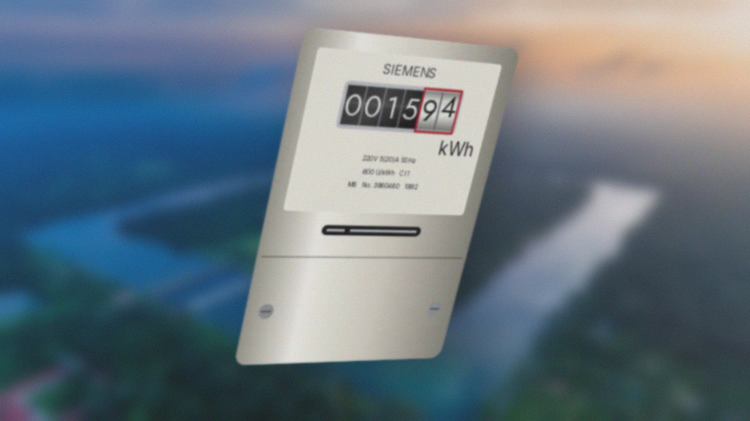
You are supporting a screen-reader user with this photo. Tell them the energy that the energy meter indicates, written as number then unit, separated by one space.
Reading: 15.94 kWh
